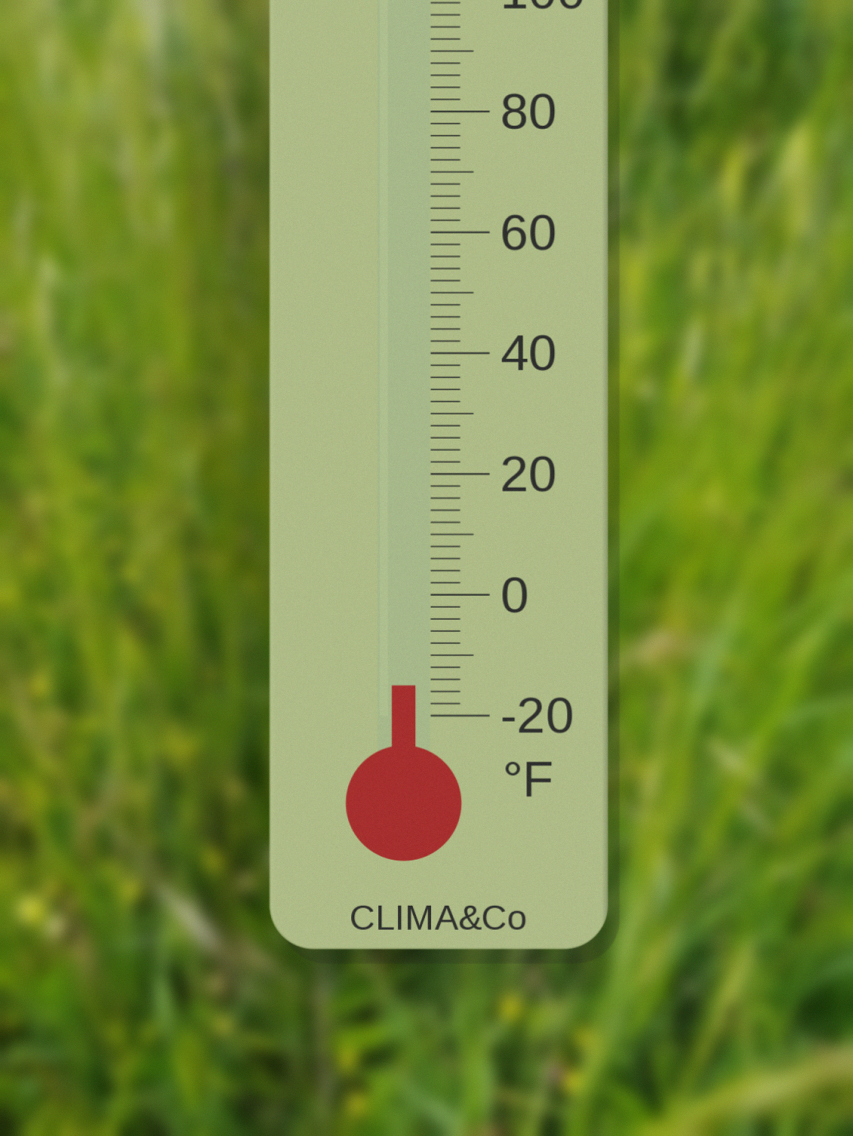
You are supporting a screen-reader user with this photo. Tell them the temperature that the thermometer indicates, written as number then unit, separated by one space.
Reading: -15 °F
